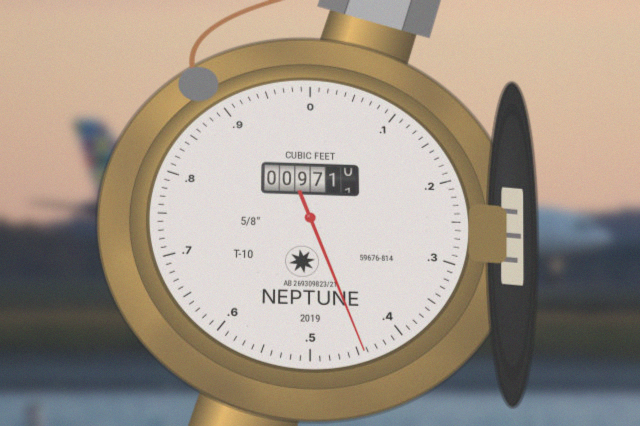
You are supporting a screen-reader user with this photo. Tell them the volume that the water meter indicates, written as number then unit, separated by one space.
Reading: 9710.44 ft³
